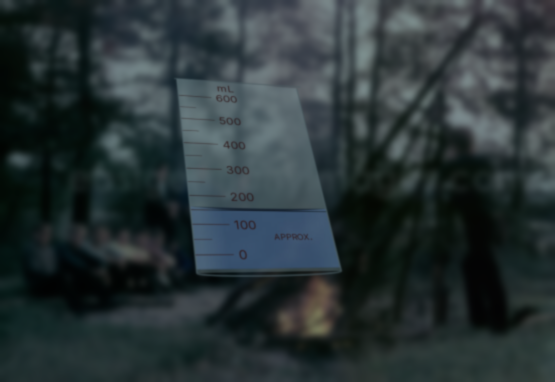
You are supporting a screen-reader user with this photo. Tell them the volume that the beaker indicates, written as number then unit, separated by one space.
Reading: 150 mL
